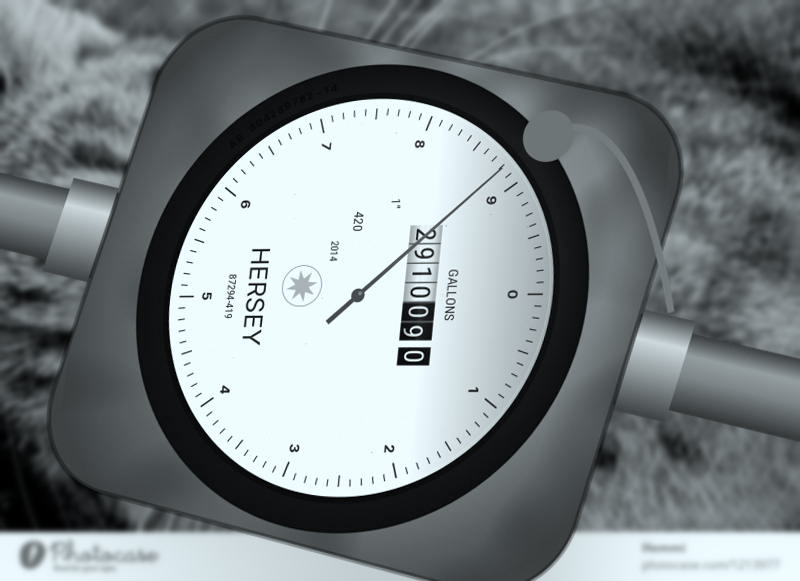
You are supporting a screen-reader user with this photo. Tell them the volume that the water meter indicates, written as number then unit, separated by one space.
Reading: 2910088.8 gal
